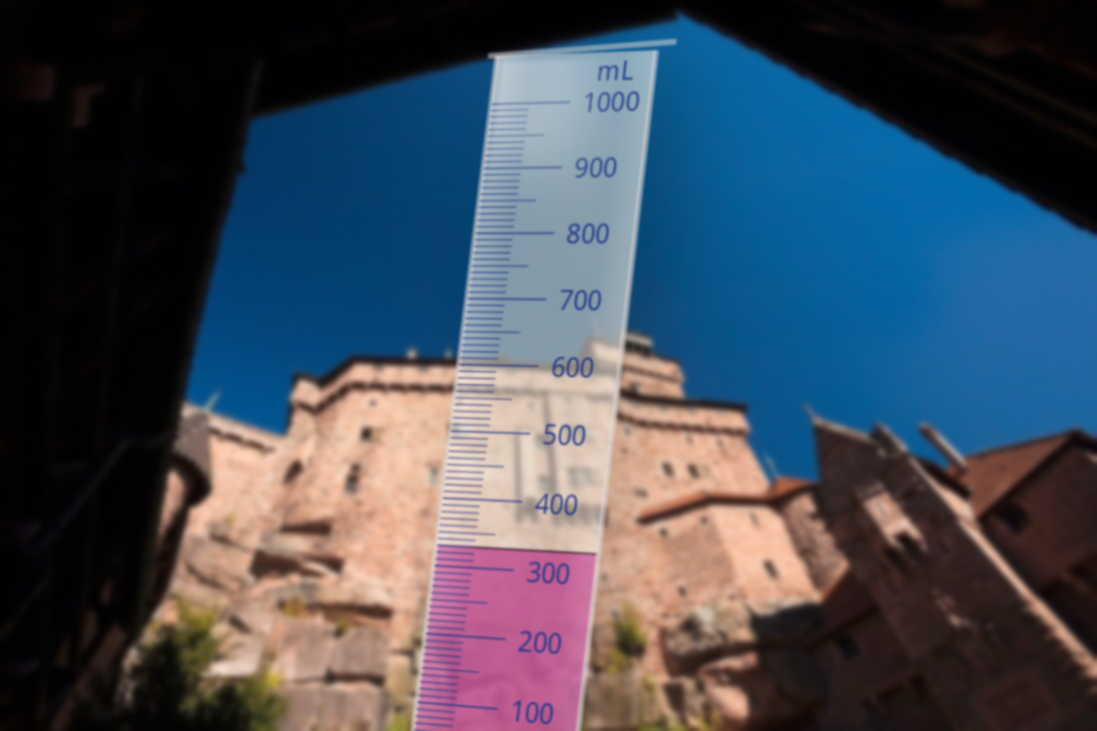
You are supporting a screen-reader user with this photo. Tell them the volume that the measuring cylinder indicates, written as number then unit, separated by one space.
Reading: 330 mL
